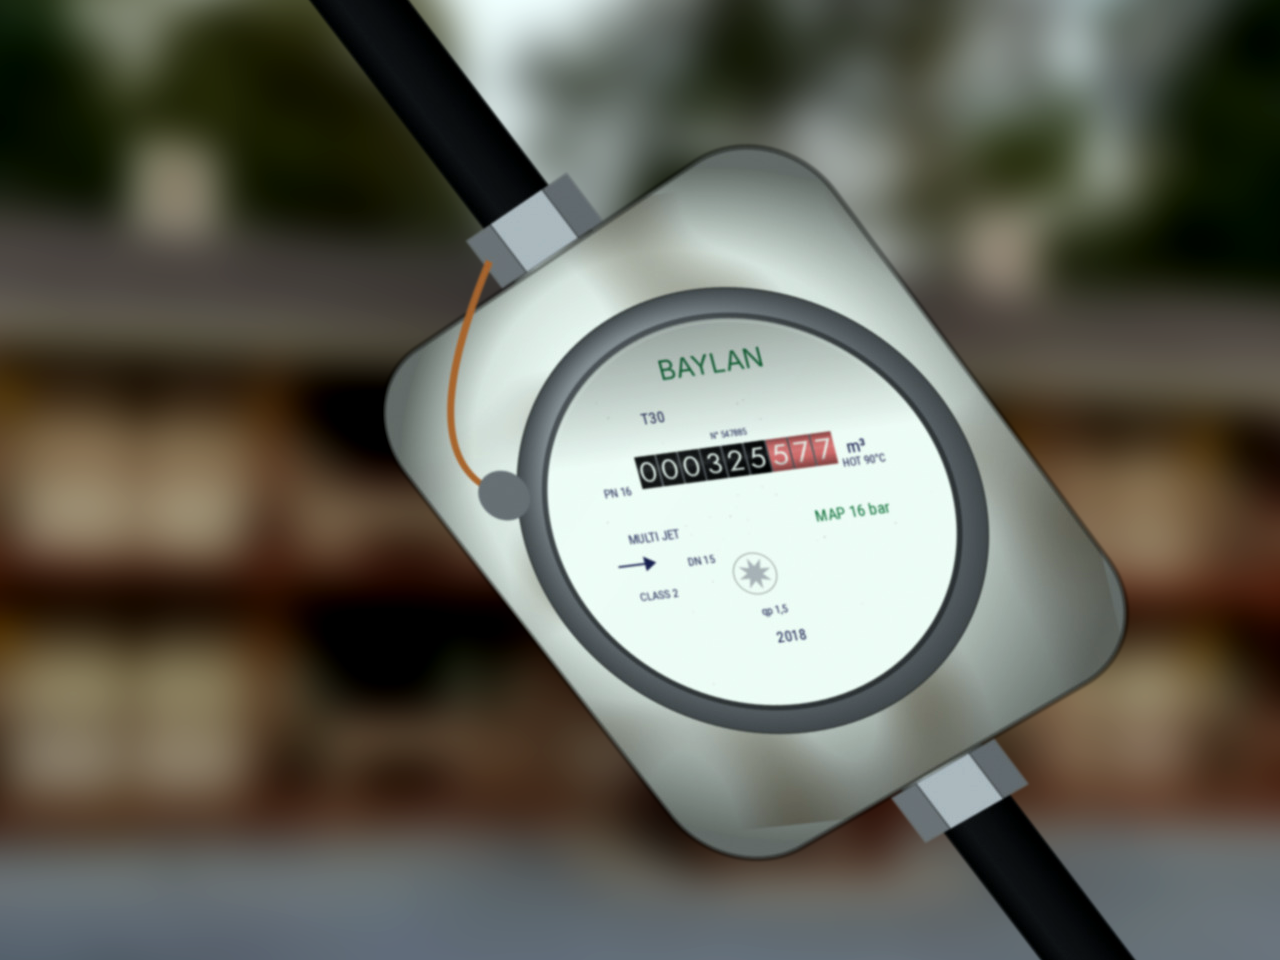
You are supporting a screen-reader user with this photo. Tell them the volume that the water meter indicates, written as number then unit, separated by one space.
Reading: 325.577 m³
